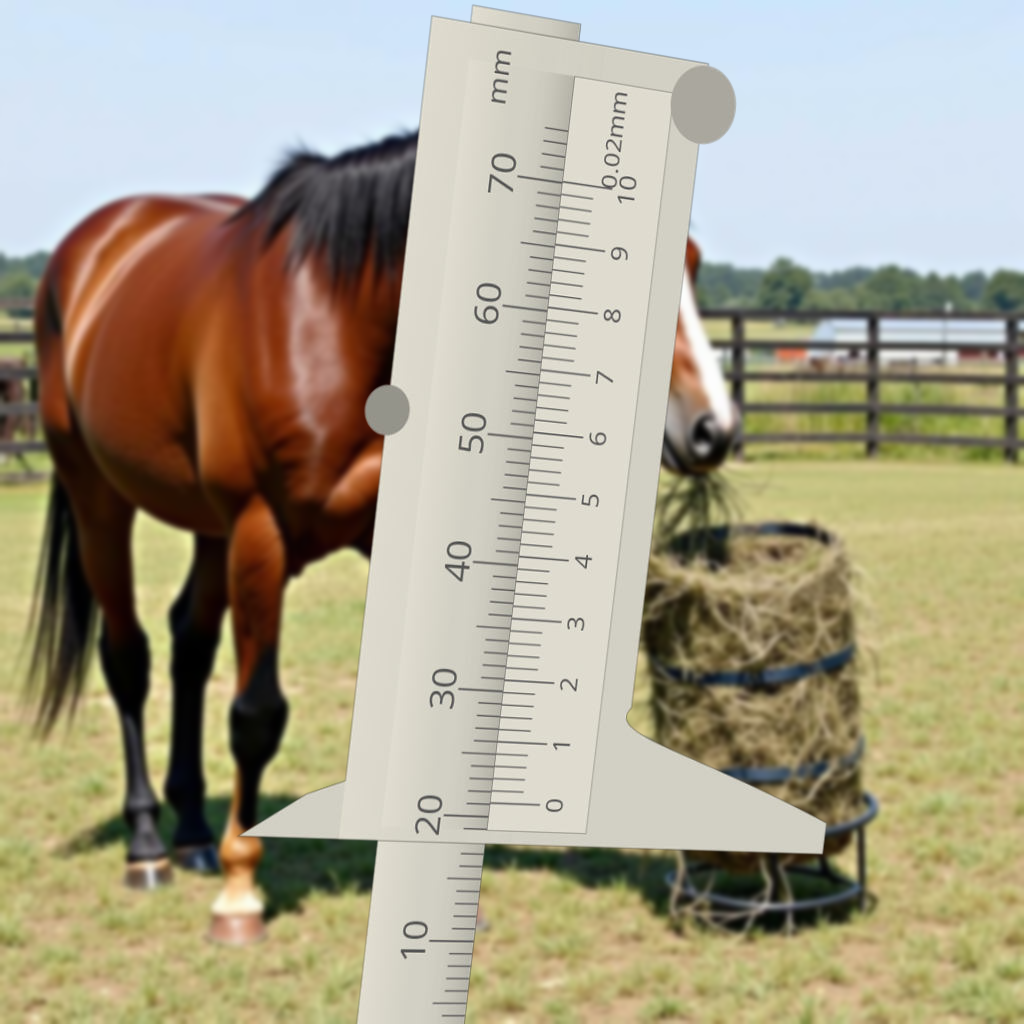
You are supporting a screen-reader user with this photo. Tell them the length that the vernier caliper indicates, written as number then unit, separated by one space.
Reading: 21.1 mm
